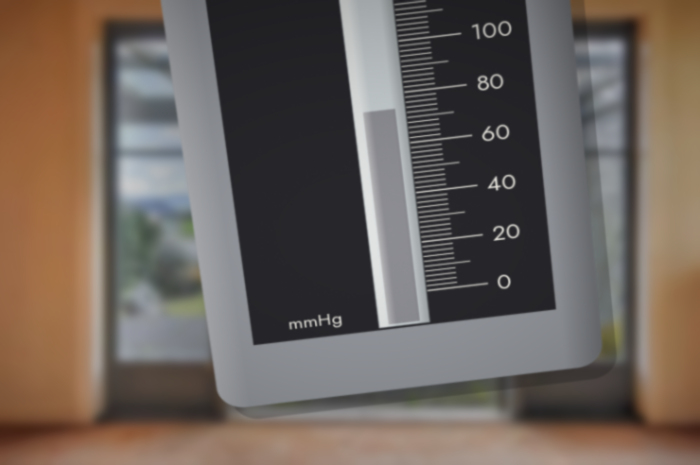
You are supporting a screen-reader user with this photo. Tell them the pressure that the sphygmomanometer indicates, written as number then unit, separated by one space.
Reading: 74 mmHg
